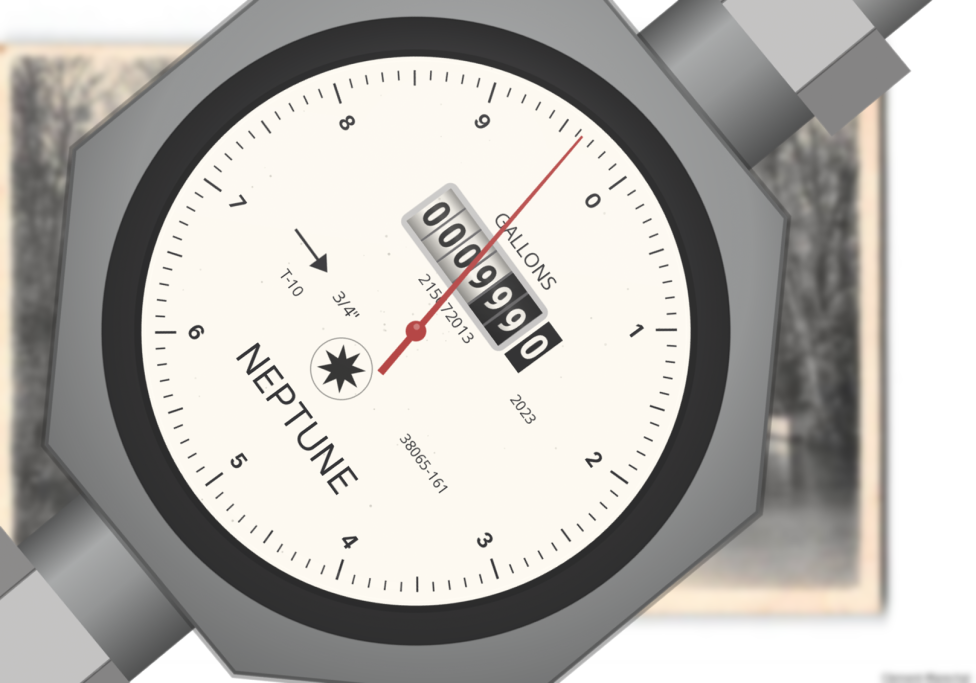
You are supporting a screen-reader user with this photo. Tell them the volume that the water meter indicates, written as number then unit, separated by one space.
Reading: 9989.6 gal
